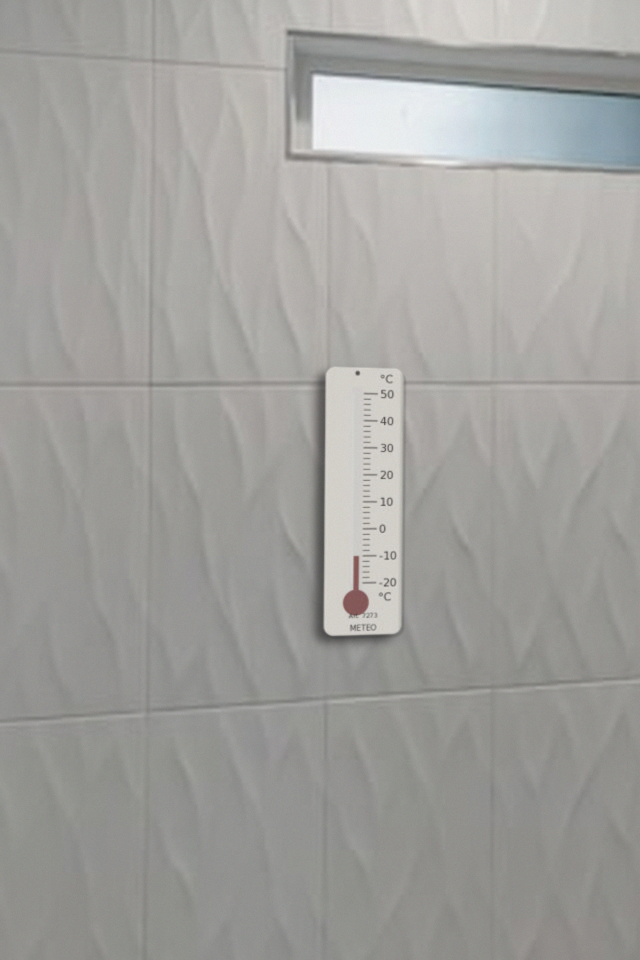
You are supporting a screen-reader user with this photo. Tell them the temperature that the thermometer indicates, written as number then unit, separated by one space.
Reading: -10 °C
